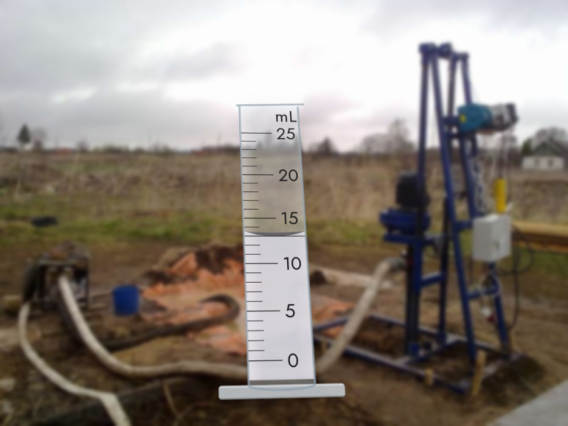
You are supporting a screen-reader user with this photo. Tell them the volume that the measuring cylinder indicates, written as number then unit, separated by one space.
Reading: 13 mL
